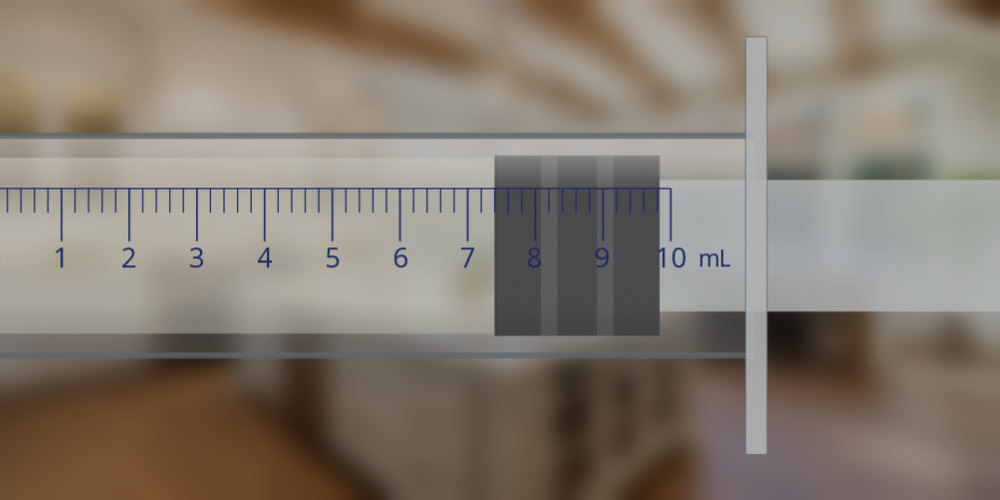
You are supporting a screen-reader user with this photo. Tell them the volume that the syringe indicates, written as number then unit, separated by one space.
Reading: 7.4 mL
